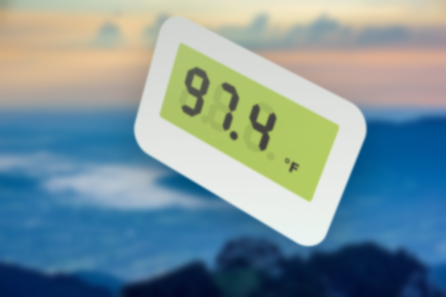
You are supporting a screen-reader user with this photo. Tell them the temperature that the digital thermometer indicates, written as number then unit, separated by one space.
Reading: 97.4 °F
